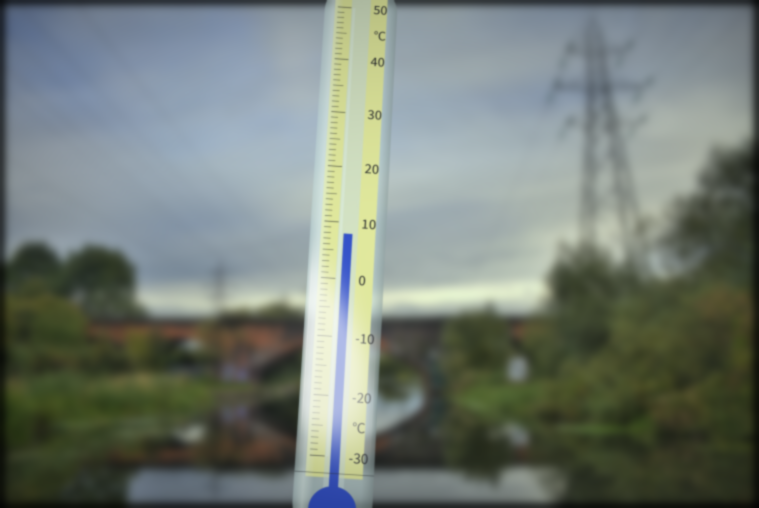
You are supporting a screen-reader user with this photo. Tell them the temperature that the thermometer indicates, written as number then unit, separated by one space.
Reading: 8 °C
